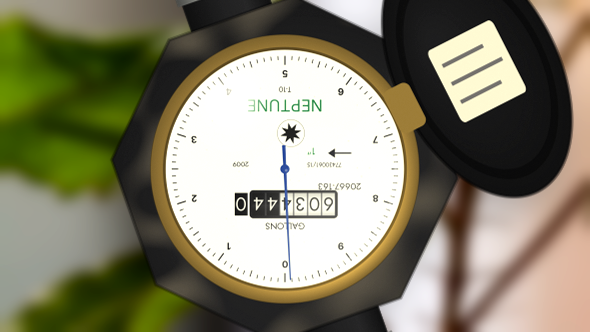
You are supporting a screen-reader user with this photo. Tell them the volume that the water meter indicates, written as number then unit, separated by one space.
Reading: 6034439.9 gal
